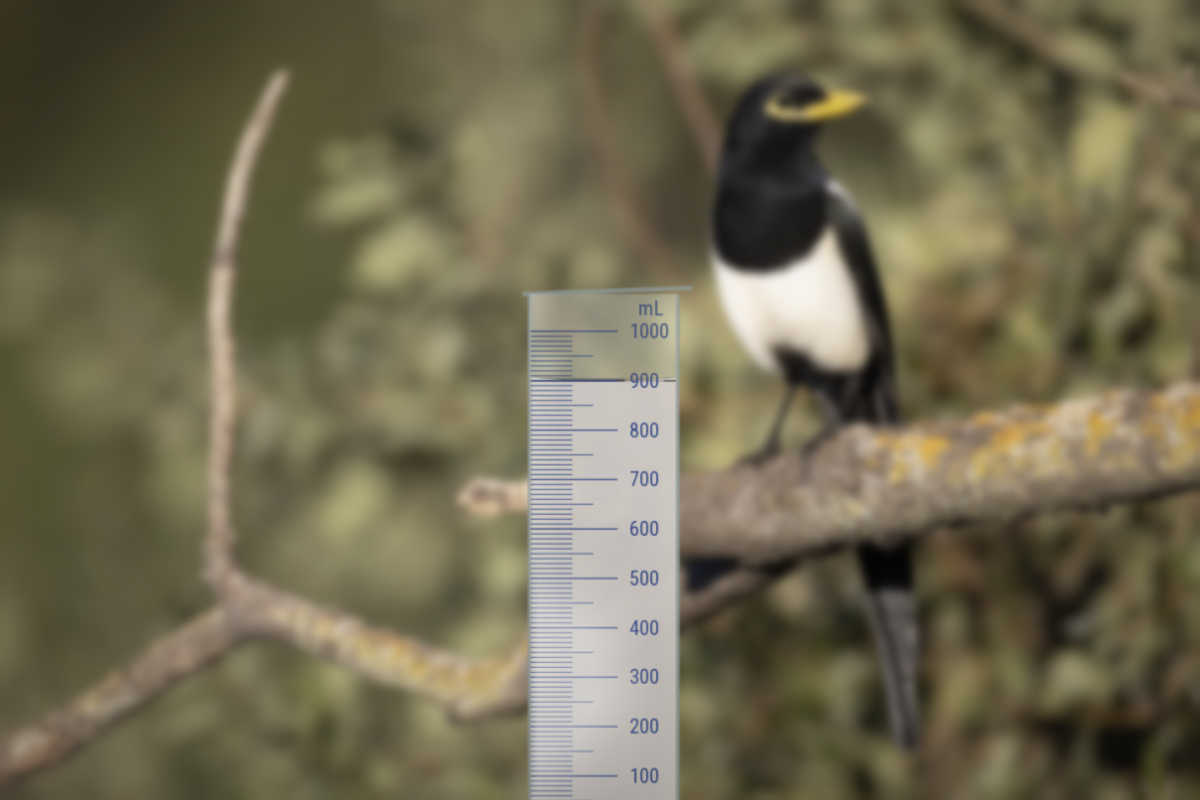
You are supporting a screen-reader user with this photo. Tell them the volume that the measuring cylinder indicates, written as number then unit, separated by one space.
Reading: 900 mL
